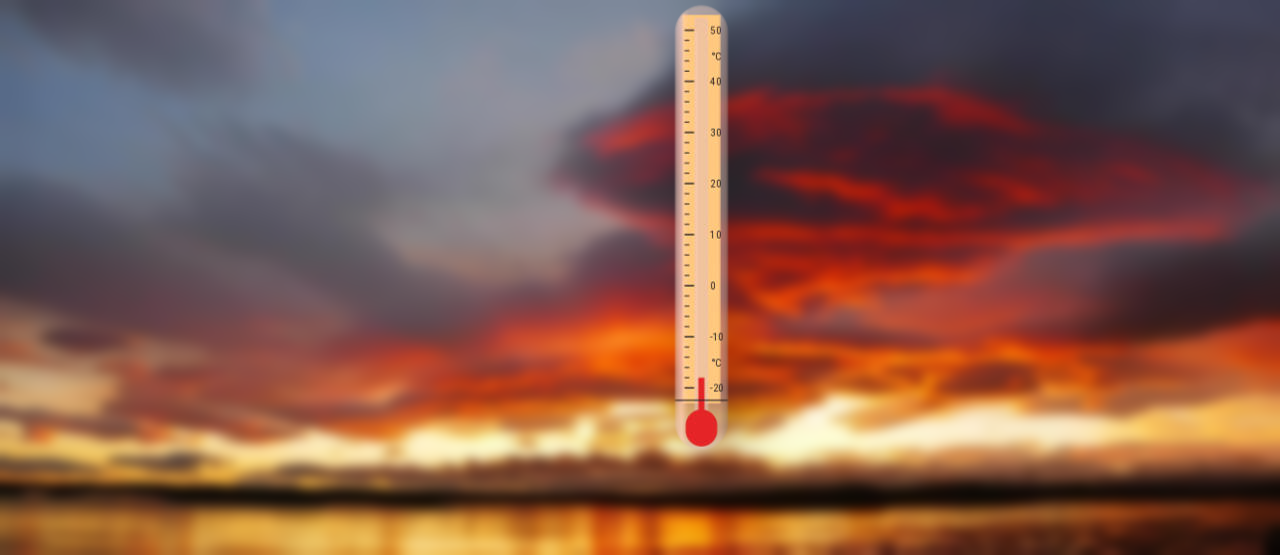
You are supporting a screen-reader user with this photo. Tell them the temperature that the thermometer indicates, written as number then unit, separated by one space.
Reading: -18 °C
